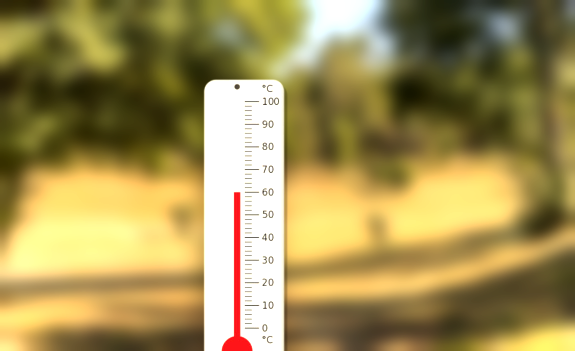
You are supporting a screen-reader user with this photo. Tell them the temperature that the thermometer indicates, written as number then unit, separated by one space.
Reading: 60 °C
